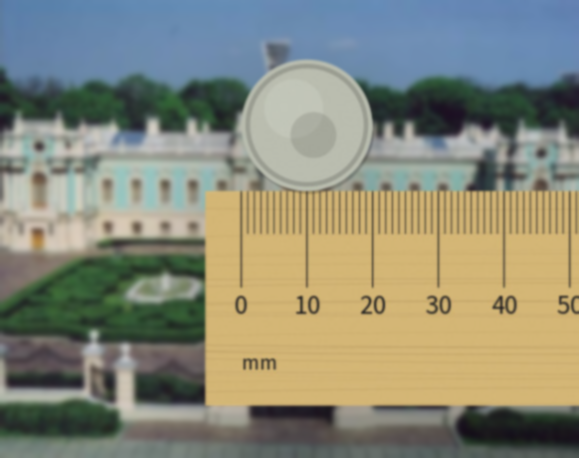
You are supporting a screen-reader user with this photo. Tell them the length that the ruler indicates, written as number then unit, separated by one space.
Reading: 20 mm
